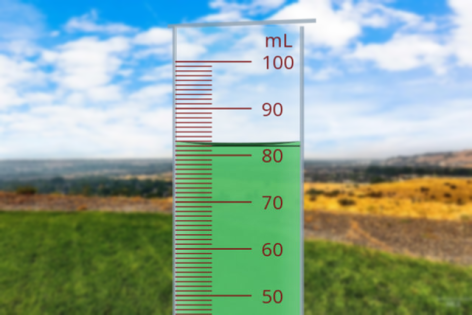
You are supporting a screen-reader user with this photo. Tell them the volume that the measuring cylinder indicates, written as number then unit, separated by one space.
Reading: 82 mL
